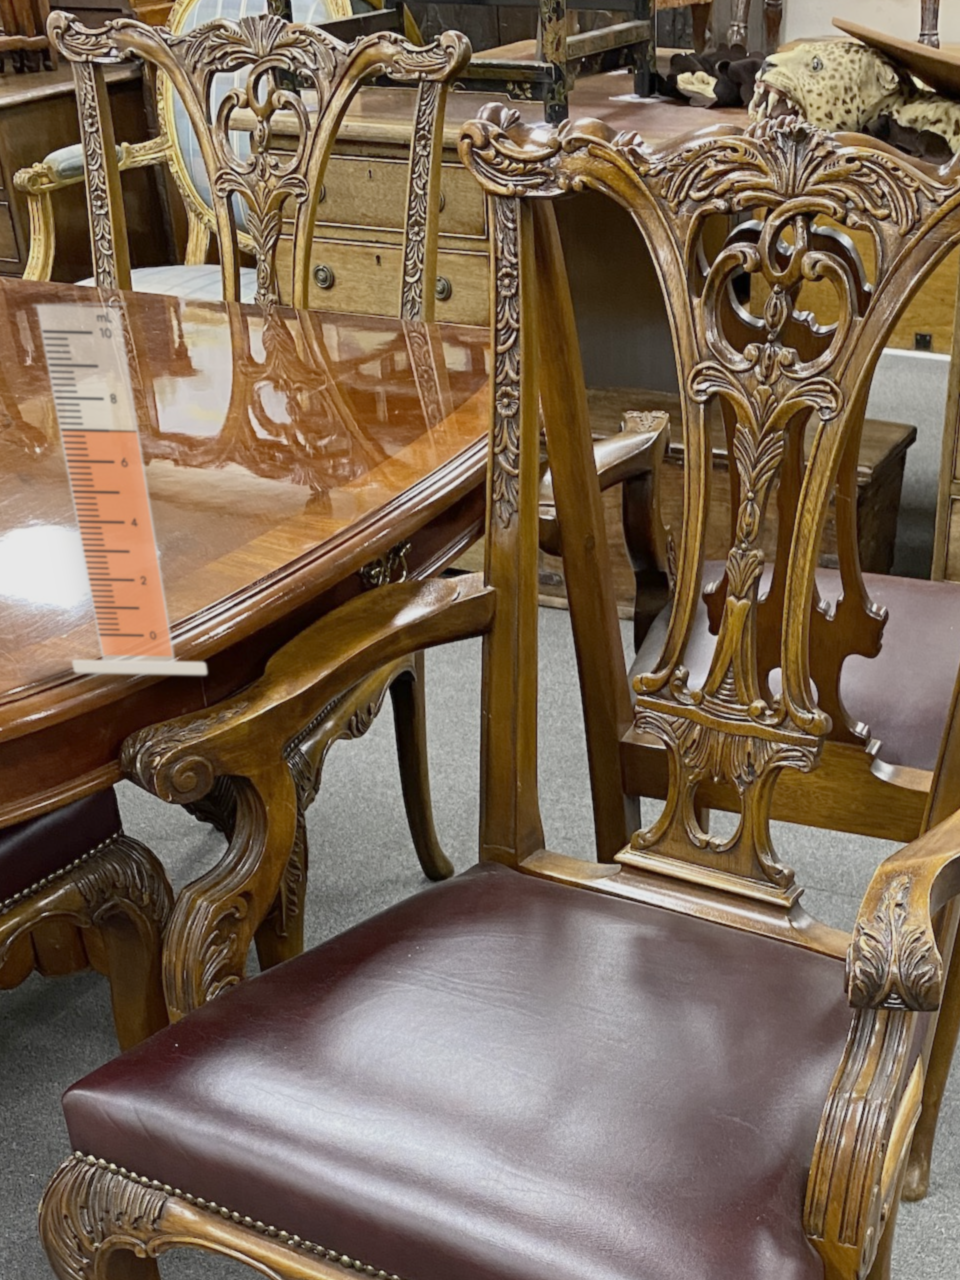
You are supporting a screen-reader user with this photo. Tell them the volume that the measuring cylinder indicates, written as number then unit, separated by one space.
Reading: 7 mL
